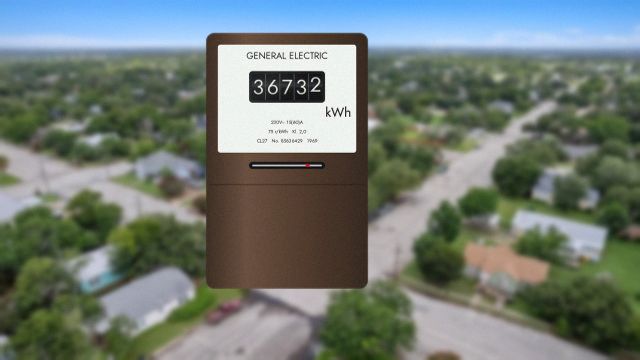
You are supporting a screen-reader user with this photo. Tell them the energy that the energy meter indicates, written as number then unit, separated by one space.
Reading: 36732 kWh
